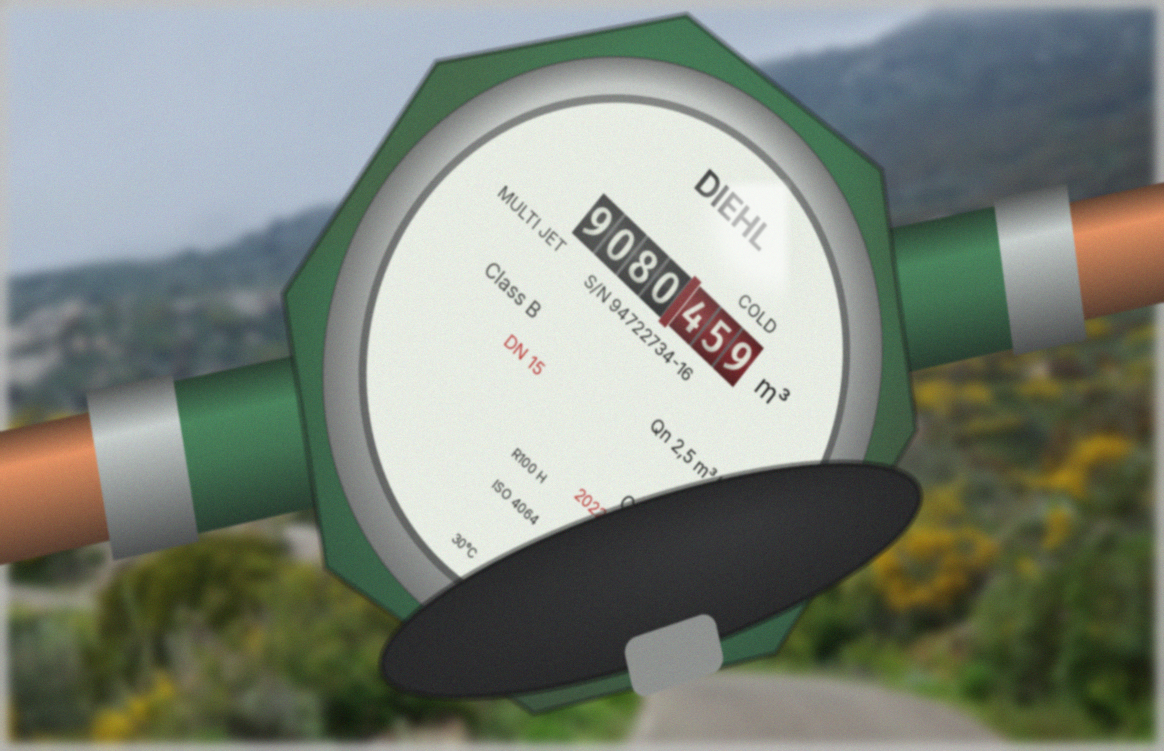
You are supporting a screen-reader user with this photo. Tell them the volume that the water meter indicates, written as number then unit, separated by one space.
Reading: 9080.459 m³
